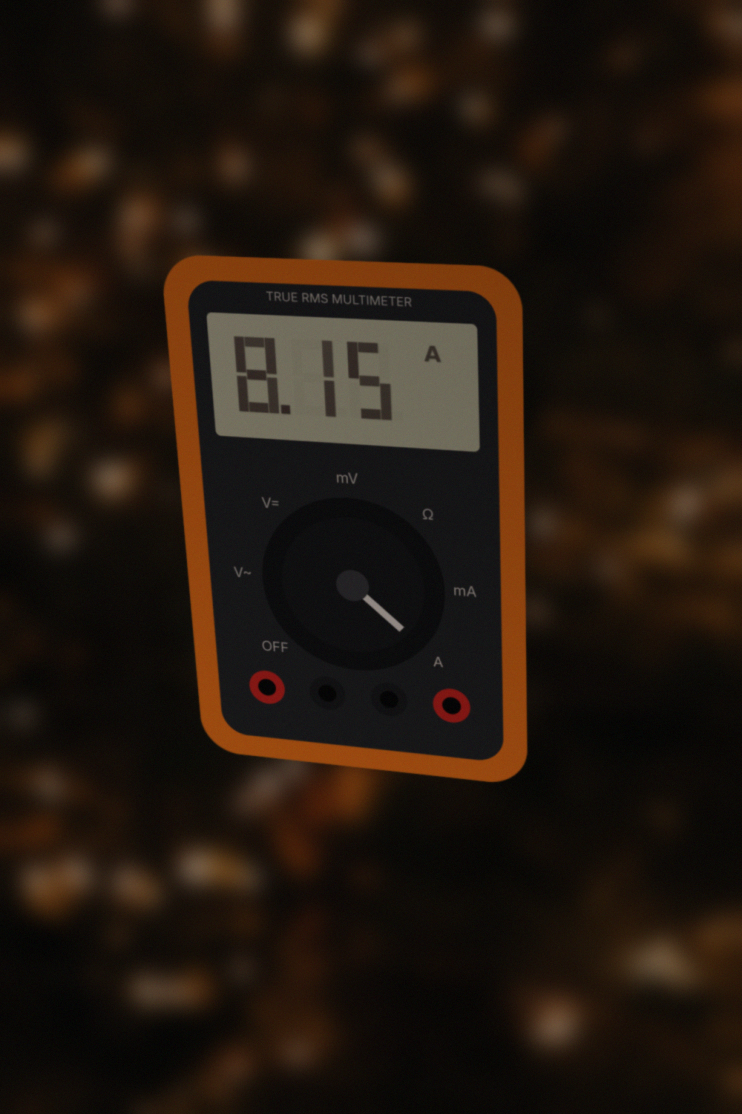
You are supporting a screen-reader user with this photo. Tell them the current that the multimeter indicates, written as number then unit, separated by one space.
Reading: 8.15 A
